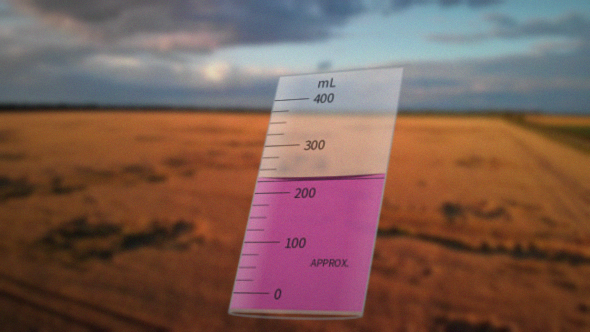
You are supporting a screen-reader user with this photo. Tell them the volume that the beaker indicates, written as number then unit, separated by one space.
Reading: 225 mL
